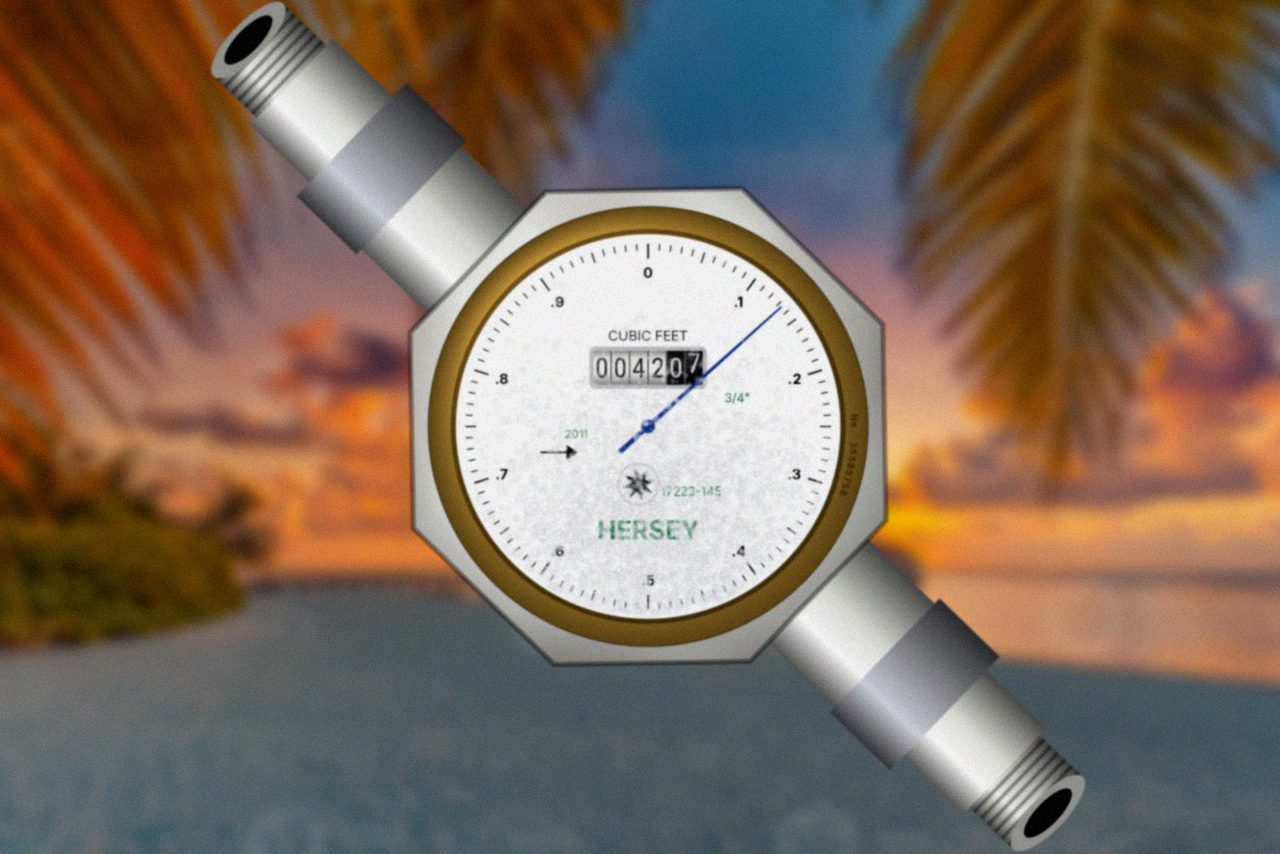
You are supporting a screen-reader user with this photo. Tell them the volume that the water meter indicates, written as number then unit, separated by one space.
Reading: 4207.13 ft³
